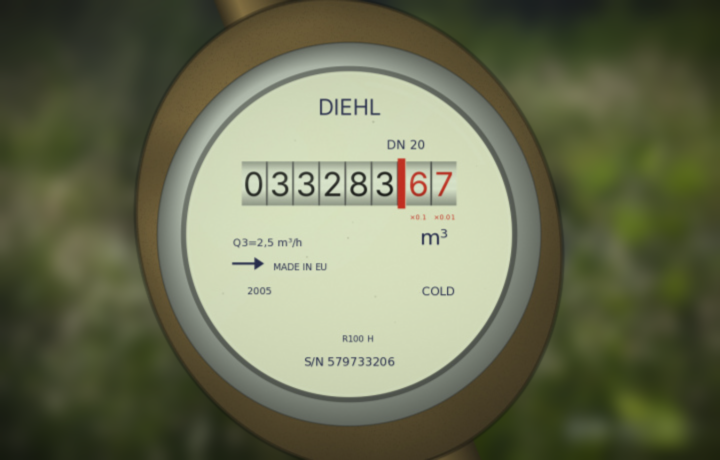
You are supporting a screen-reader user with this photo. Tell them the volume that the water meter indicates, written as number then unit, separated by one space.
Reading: 33283.67 m³
